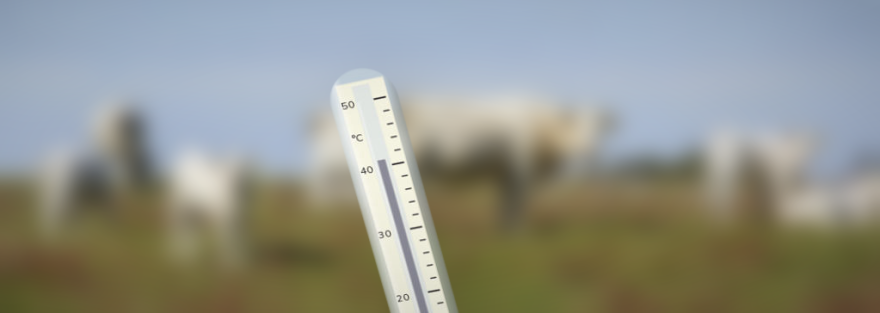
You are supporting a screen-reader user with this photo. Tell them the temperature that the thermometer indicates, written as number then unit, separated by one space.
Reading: 41 °C
